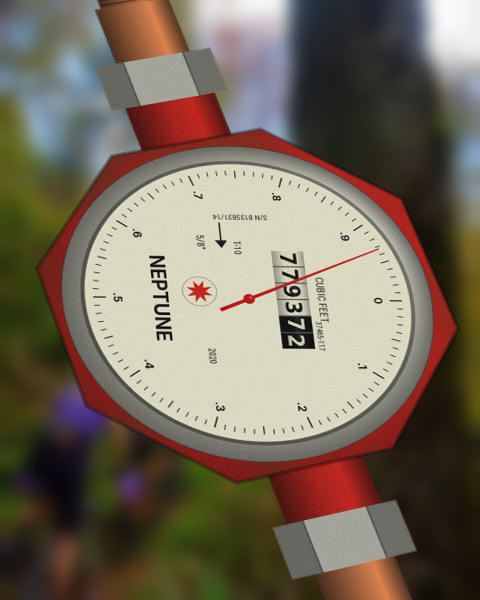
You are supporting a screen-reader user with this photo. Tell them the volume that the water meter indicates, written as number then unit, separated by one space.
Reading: 779371.93 ft³
